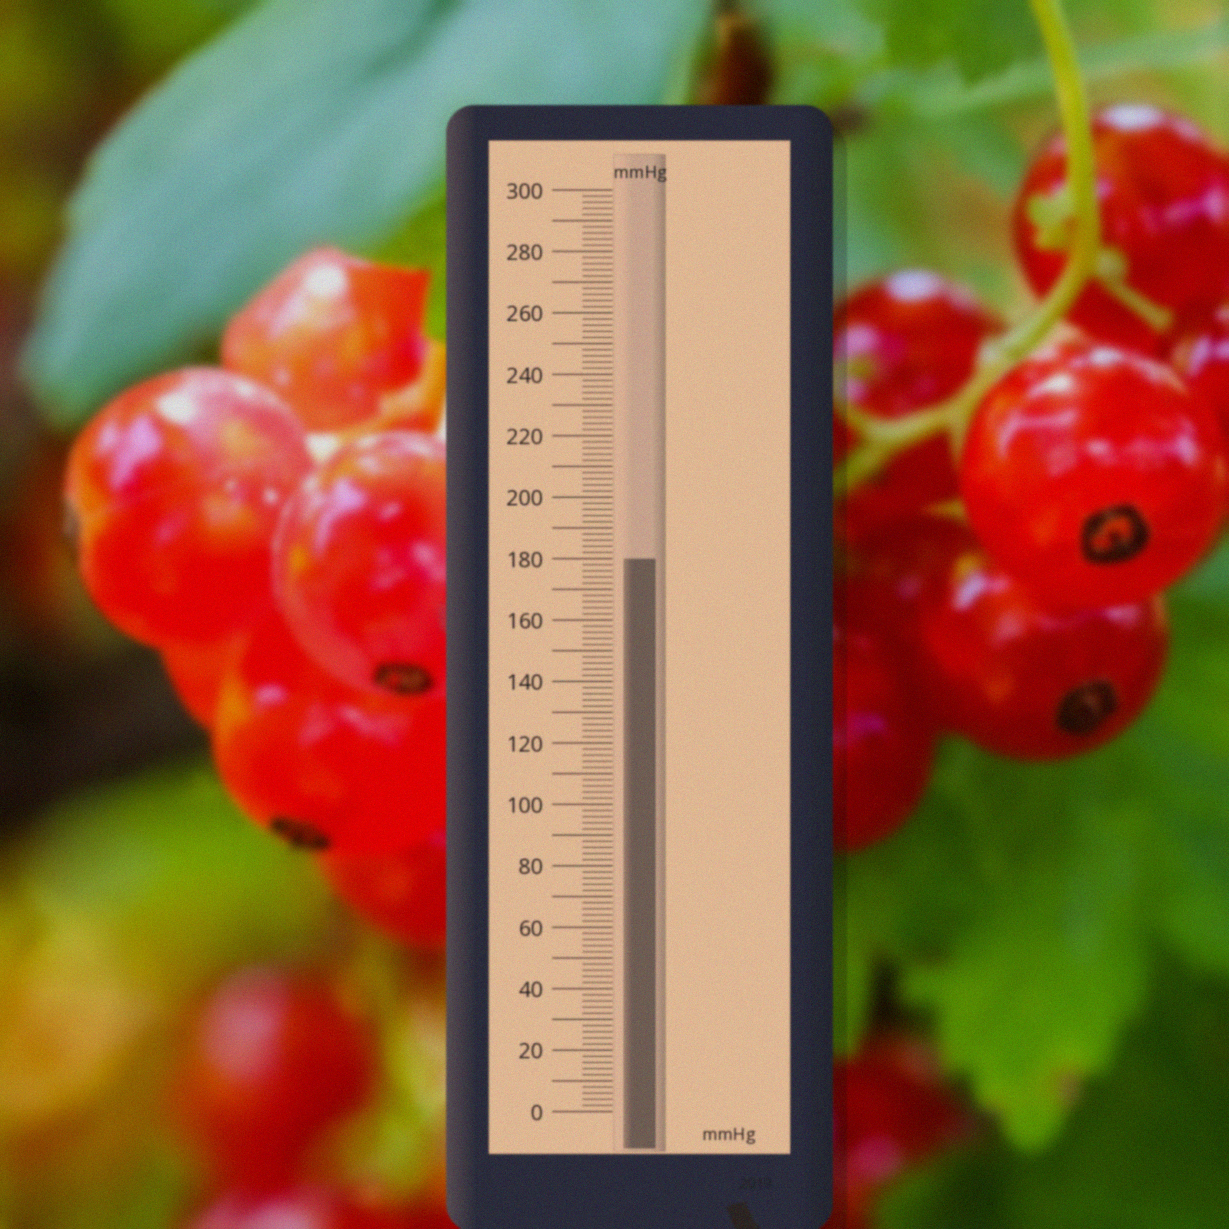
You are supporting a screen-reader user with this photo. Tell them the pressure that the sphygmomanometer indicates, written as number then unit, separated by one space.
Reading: 180 mmHg
